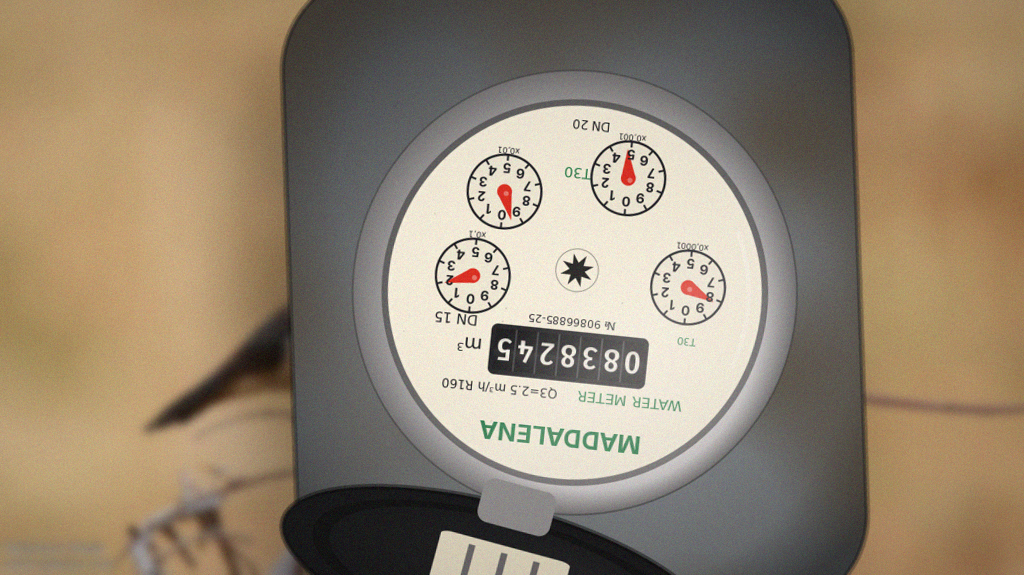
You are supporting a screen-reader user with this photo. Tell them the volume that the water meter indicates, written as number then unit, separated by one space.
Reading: 838245.1948 m³
